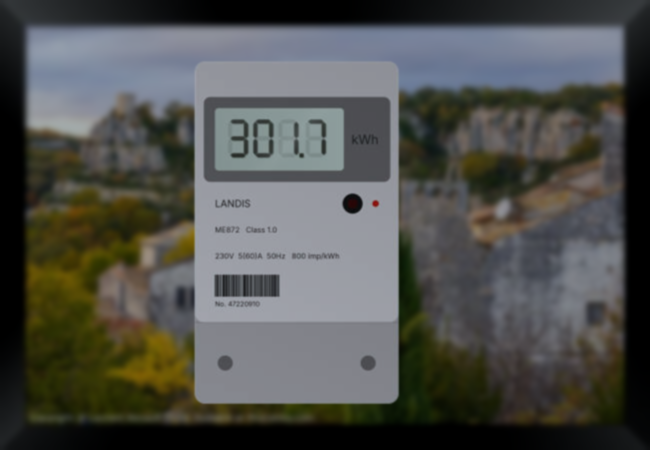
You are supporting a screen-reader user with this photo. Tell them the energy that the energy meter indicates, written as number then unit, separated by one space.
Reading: 301.7 kWh
